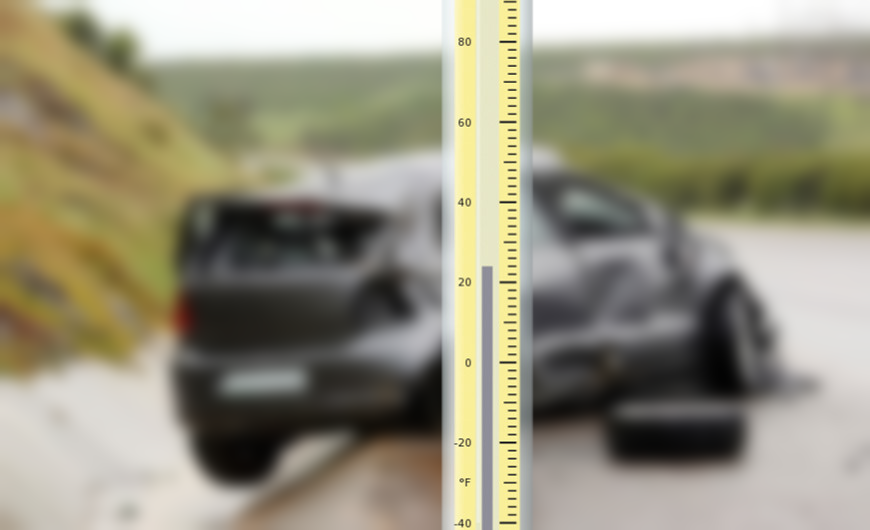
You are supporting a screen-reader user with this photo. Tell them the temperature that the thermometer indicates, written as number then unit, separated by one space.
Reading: 24 °F
